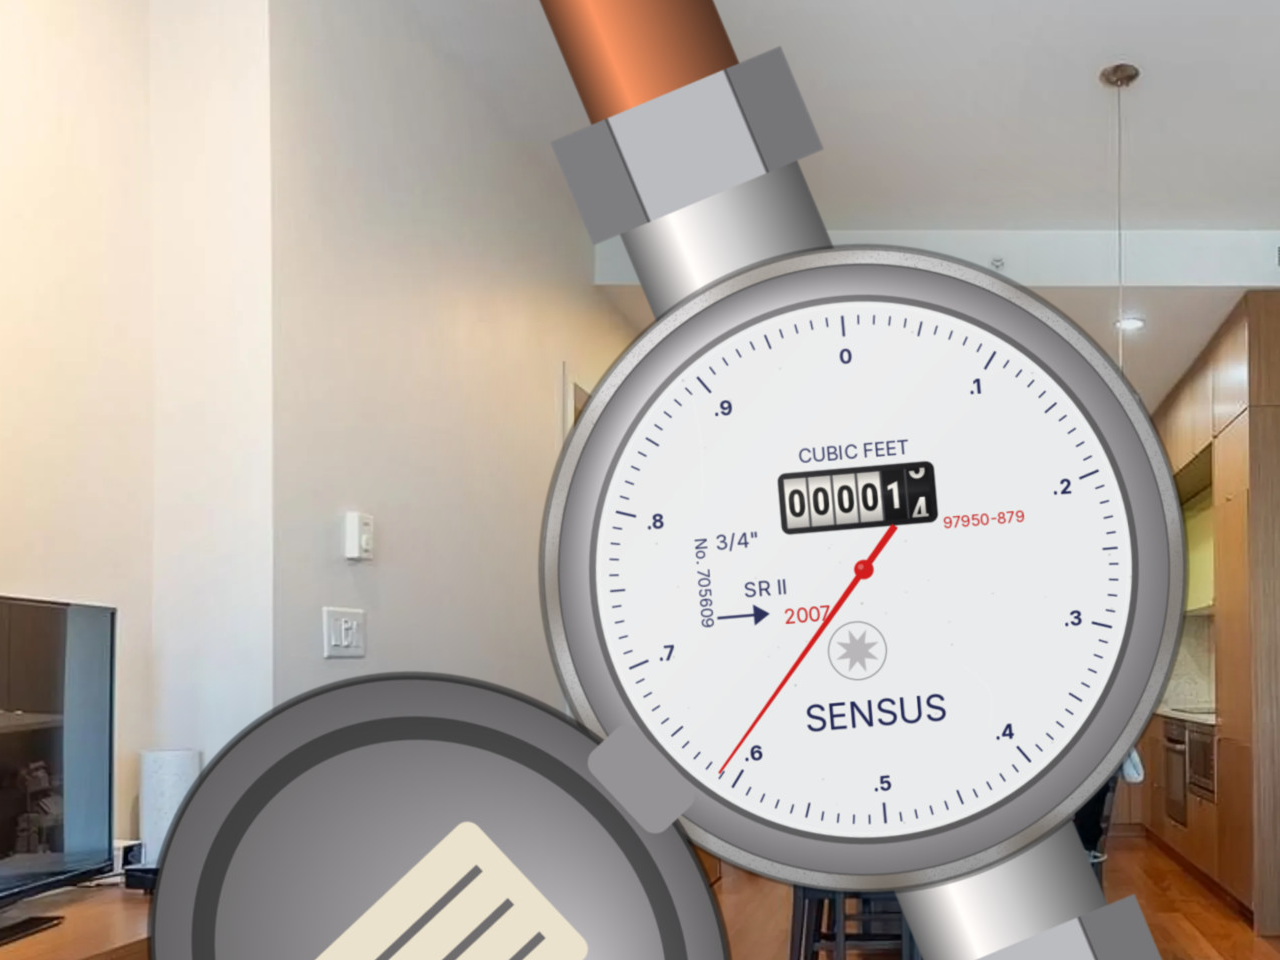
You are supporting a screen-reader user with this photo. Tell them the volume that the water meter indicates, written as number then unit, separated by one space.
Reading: 13.61 ft³
